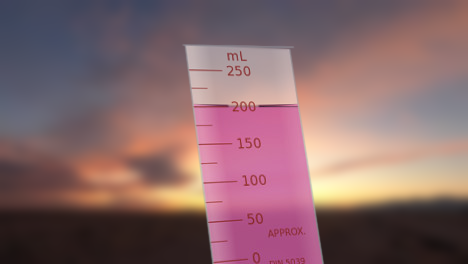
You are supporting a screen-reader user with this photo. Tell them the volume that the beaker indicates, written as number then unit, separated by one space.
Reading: 200 mL
